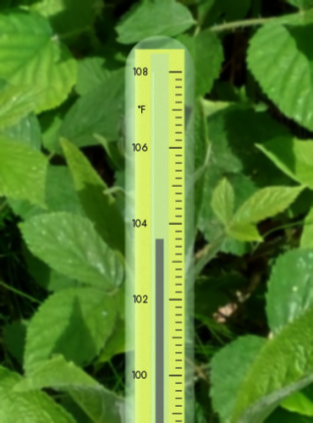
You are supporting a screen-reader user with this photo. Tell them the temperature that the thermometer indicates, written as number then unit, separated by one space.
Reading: 103.6 °F
